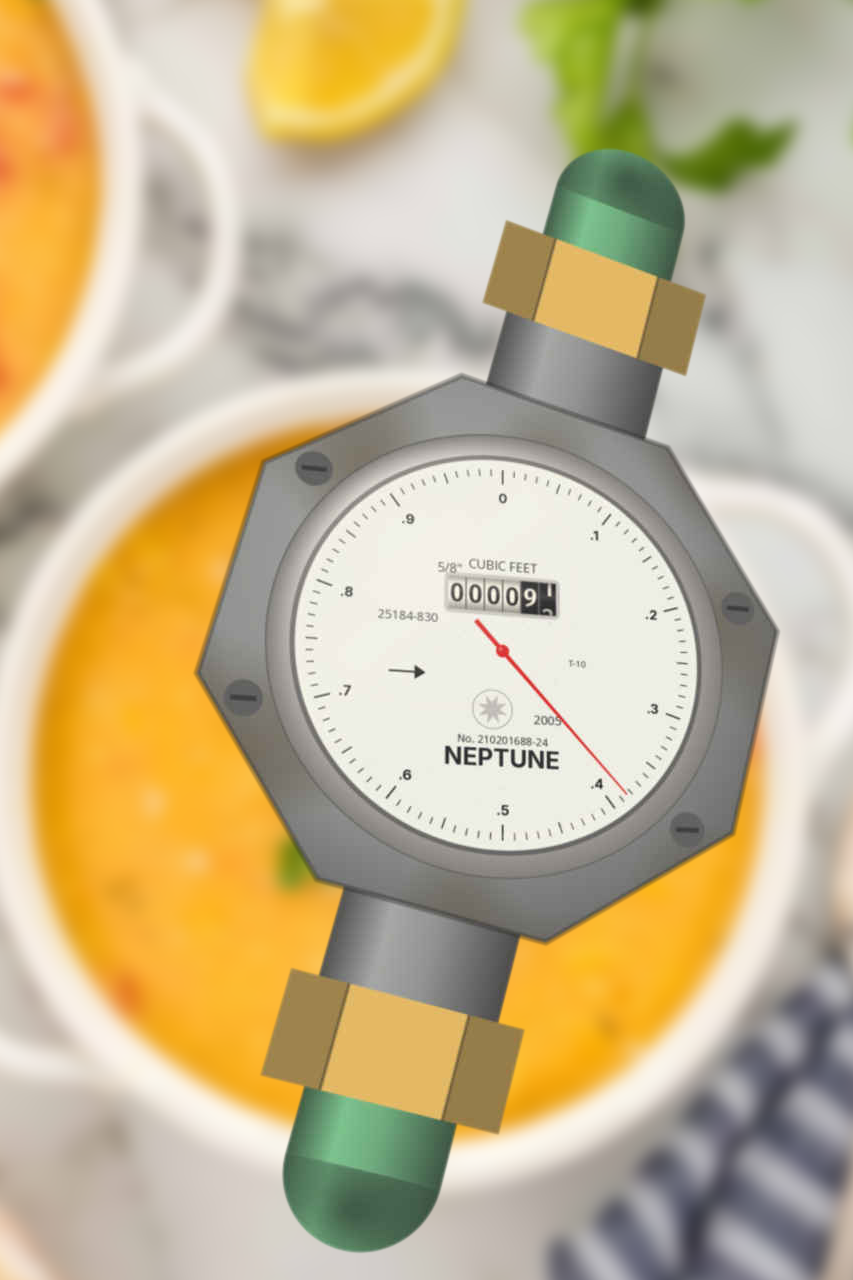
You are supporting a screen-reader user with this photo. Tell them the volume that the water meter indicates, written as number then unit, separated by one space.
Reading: 91.38 ft³
